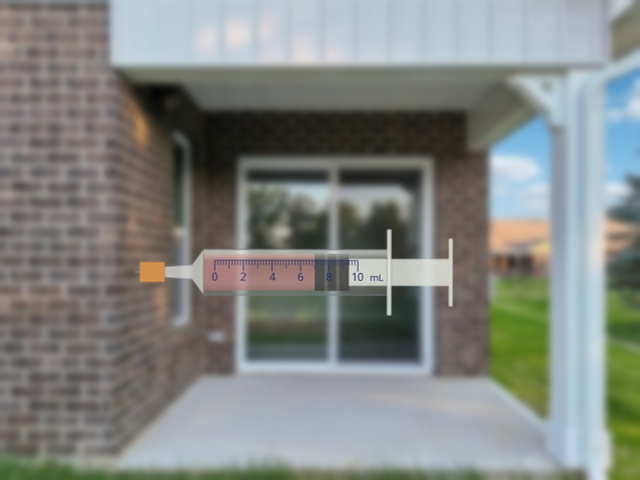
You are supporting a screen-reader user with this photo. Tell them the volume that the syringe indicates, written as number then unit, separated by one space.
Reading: 7 mL
